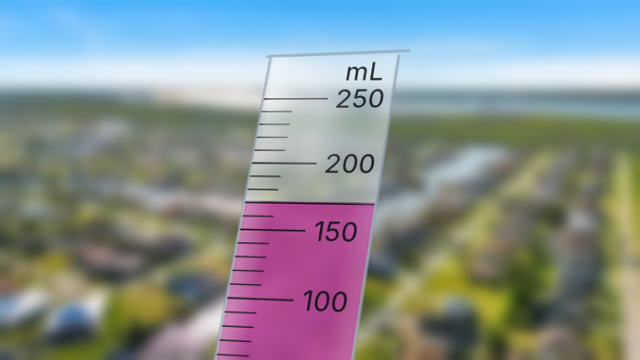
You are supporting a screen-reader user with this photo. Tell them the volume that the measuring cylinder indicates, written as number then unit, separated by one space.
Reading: 170 mL
